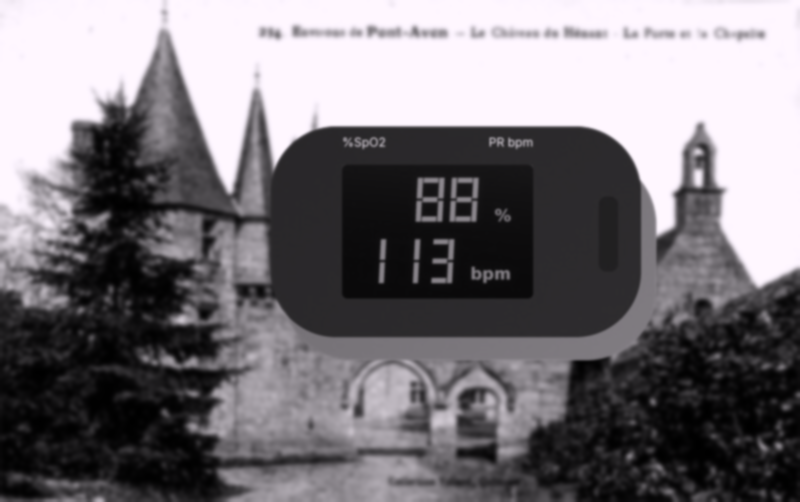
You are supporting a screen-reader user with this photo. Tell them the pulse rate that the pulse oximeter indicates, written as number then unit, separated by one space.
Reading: 113 bpm
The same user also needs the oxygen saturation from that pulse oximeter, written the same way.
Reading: 88 %
